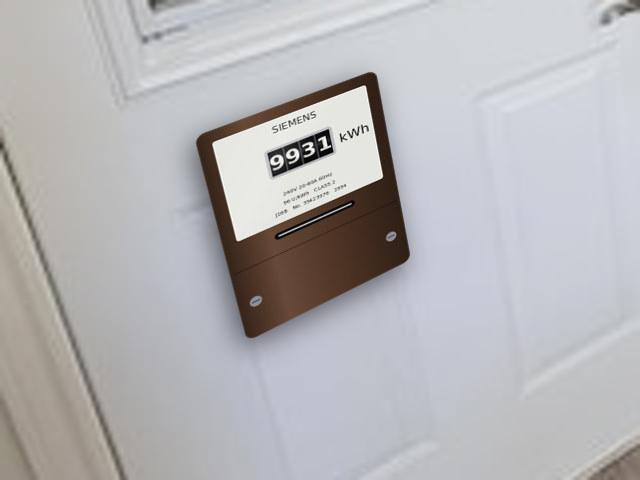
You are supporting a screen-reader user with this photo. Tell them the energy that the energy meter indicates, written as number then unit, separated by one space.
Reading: 9931 kWh
